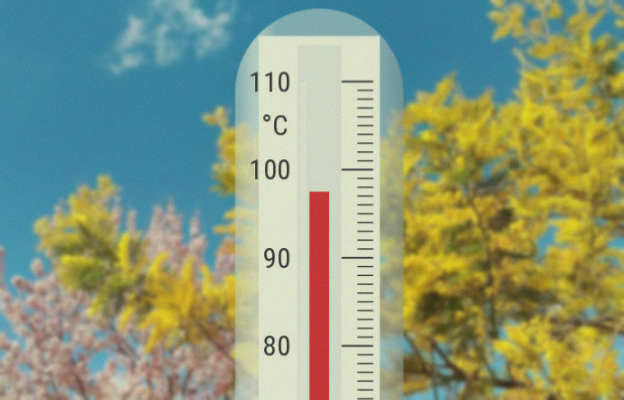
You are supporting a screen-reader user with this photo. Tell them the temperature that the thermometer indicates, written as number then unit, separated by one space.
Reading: 97.5 °C
